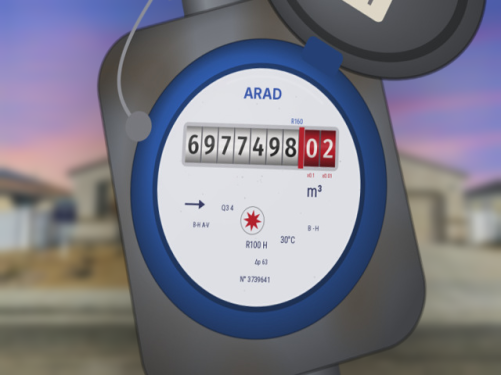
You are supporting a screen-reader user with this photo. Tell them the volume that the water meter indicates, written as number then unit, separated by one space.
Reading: 6977498.02 m³
